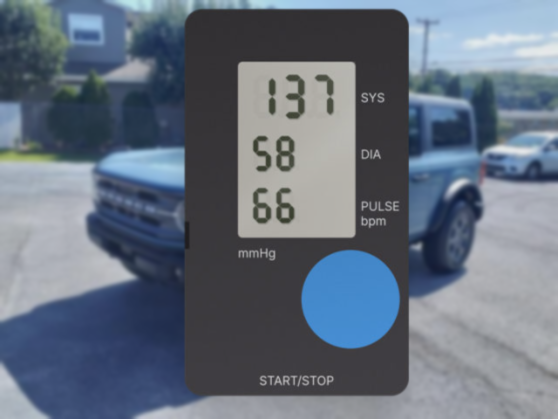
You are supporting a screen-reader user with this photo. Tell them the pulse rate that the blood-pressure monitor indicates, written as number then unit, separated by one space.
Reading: 66 bpm
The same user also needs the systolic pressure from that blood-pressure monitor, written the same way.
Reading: 137 mmHg
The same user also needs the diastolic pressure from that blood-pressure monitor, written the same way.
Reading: 58 mmHg
